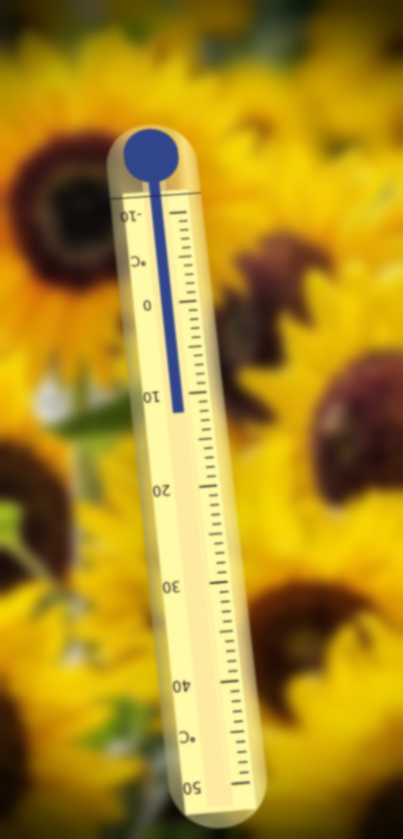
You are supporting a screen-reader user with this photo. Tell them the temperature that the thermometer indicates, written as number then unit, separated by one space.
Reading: 12 °C
